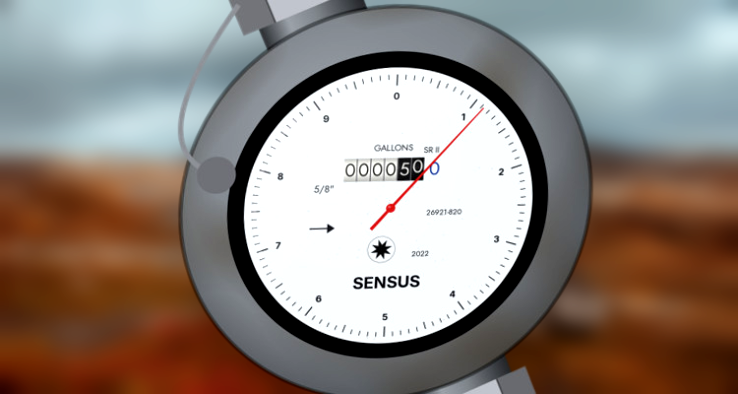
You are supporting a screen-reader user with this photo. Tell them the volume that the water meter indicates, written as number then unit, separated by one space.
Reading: 501.1 gal
